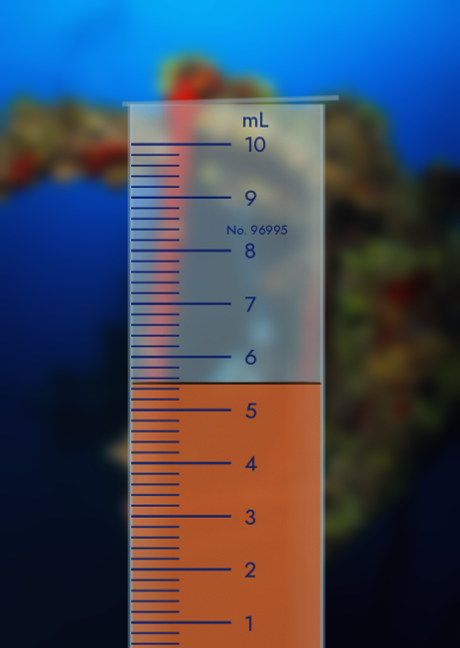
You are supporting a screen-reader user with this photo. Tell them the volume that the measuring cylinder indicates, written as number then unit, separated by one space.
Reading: 5.5 mL
